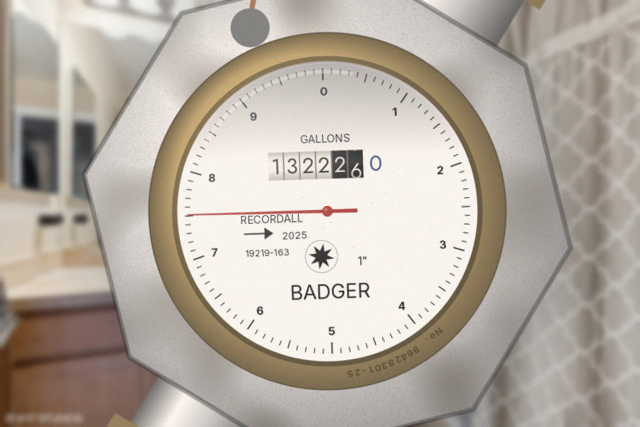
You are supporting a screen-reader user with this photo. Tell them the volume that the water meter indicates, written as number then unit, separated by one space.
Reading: 1322257.5 gal
